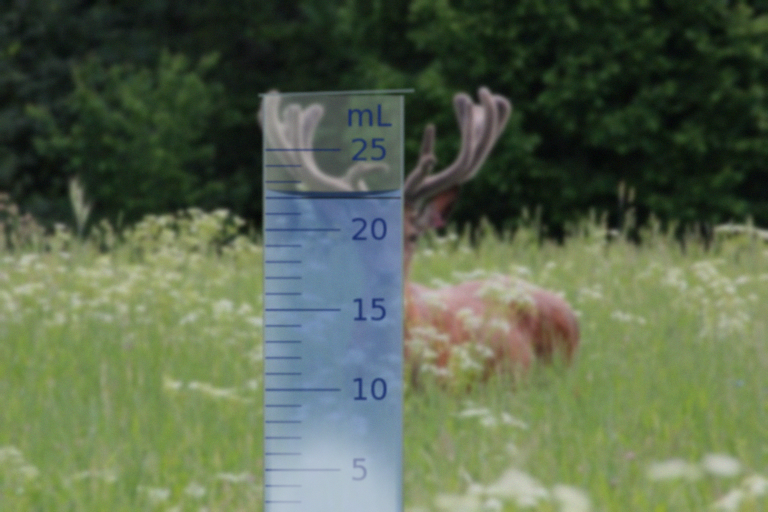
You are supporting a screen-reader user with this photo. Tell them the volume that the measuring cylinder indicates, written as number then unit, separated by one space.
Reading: 22 mL
